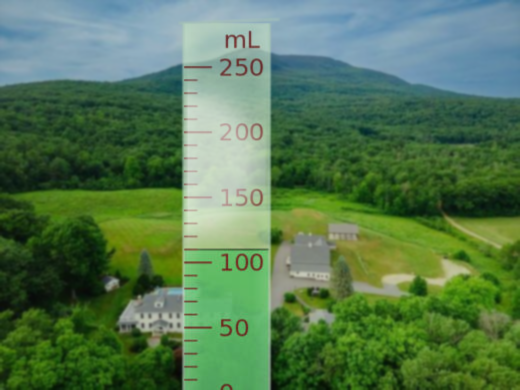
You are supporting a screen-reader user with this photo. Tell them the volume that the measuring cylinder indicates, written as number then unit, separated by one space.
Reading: 110 mL
